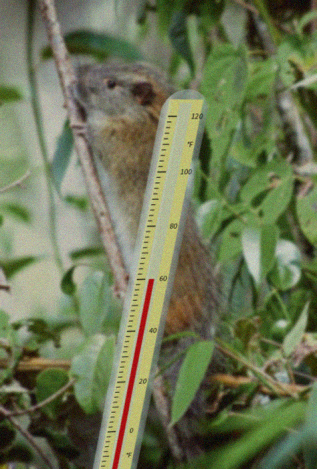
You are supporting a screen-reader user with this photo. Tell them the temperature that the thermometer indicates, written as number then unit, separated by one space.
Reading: 60 °F
